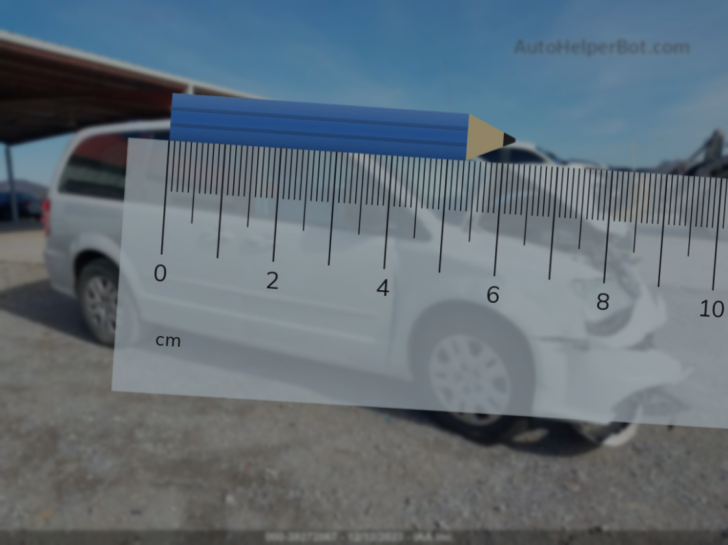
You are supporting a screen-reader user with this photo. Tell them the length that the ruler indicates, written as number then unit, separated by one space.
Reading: 6.2 cm
